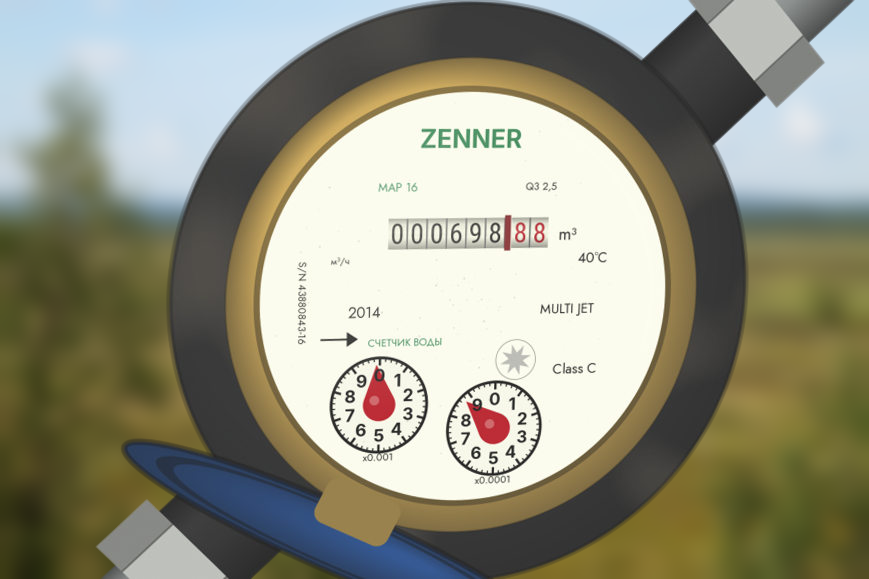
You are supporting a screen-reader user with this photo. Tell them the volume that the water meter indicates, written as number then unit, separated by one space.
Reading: 698.8798 m³
